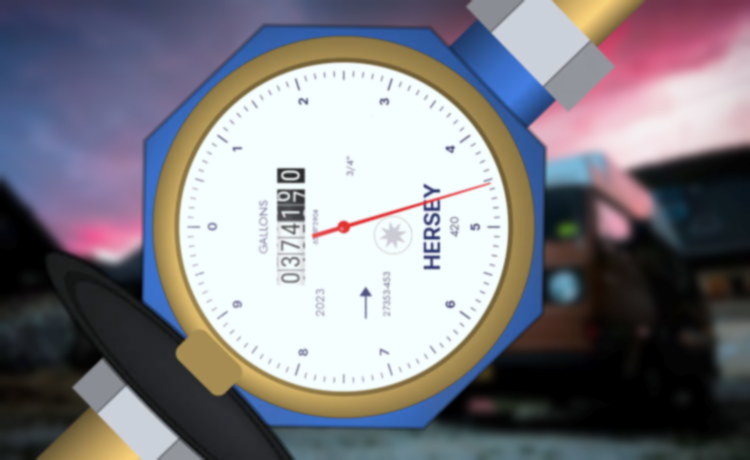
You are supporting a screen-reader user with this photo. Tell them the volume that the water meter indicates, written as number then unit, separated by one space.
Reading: 374164.5 gal
